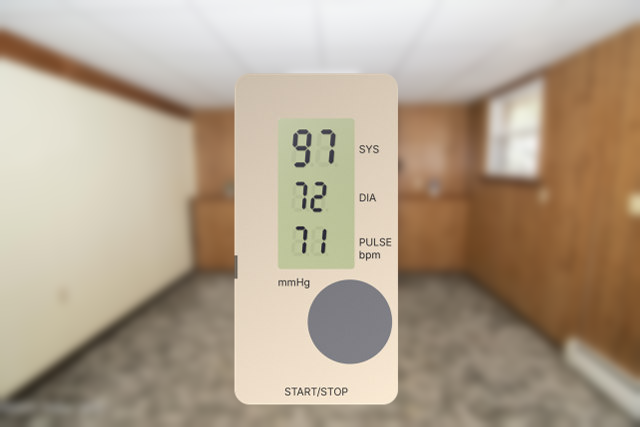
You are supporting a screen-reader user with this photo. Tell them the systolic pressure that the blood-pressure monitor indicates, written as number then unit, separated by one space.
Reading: 97 mmHg
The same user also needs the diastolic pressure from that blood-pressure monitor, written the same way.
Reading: 72 mmHg
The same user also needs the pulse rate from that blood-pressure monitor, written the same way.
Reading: 71 bpm
